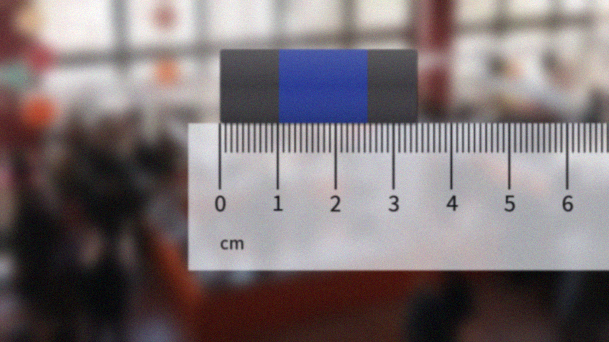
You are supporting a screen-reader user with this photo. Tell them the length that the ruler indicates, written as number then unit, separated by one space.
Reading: 3.4 cm
